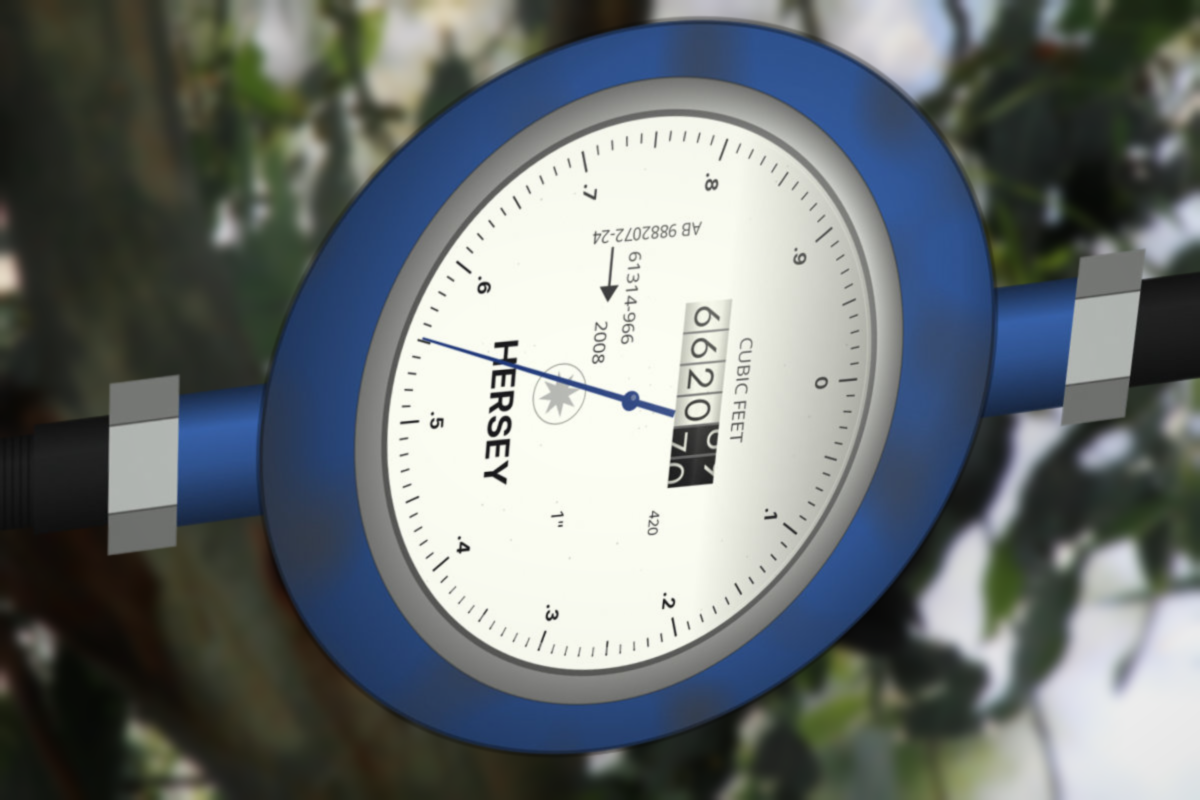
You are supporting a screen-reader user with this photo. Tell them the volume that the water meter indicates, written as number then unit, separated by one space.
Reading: 662069.55 ft³
